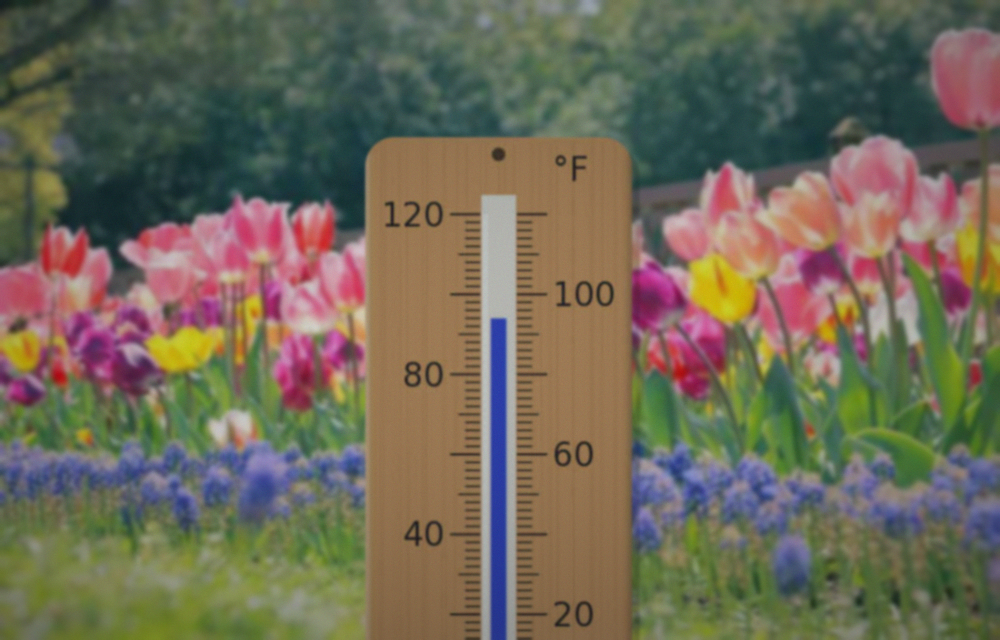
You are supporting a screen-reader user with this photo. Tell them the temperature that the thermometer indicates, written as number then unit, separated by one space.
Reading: 94 °F
